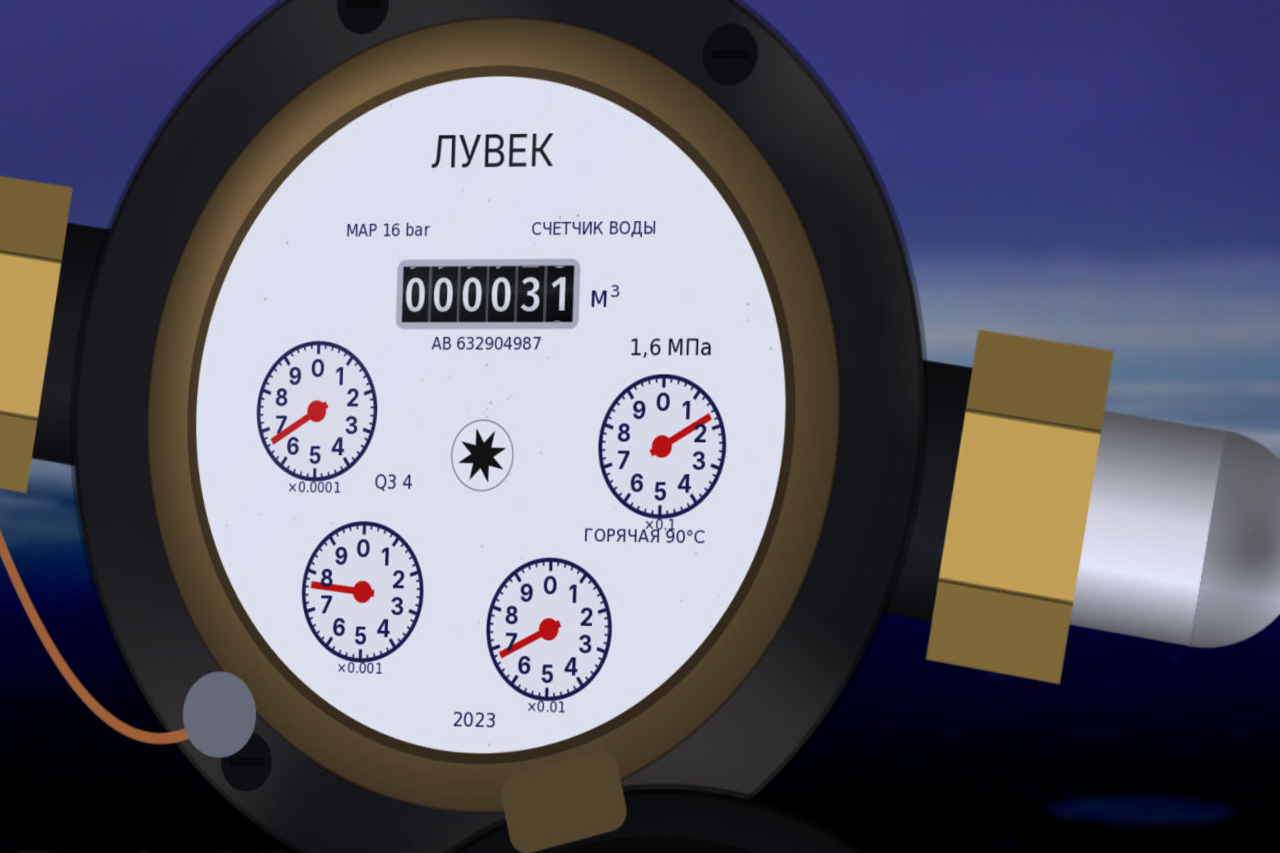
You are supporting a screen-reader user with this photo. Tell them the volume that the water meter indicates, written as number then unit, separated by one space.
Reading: 31.1676 m³
